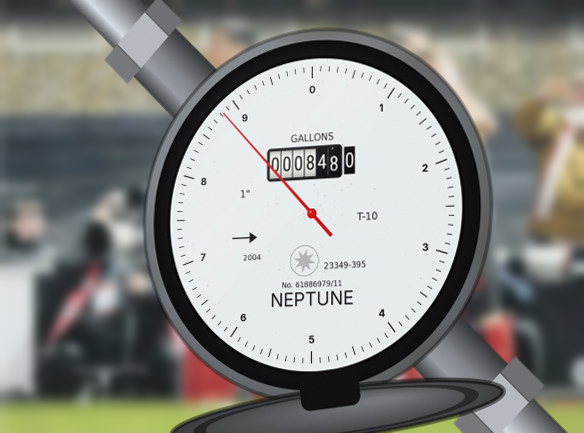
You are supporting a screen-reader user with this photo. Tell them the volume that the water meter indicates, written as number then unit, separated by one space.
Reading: 8478.8 gal
